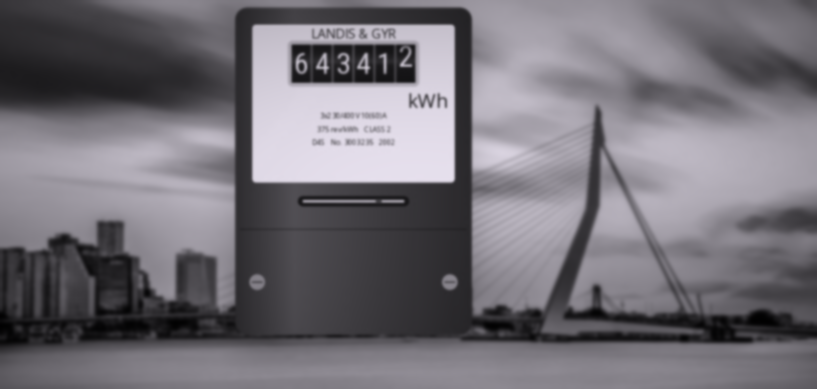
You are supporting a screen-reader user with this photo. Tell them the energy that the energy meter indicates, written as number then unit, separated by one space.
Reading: 643412 kWh
